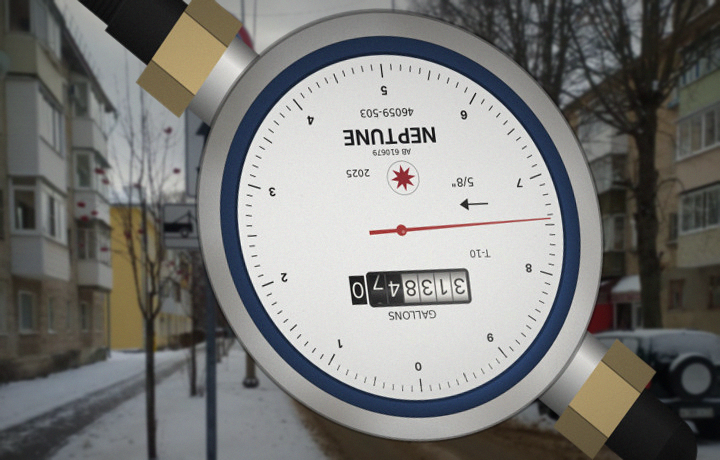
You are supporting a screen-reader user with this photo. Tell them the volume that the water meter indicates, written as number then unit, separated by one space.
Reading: 3138467.4 gal
